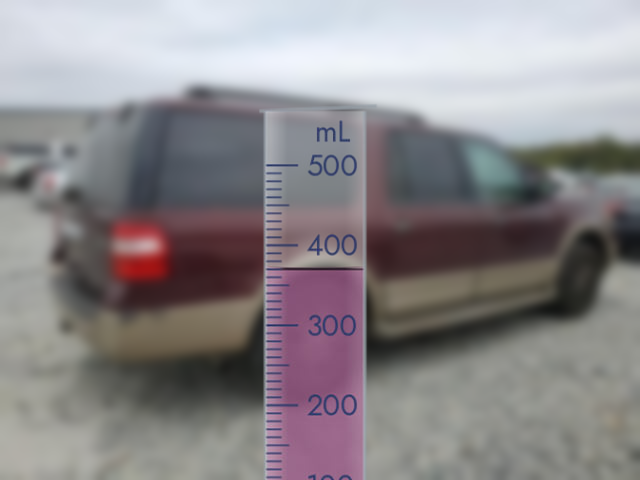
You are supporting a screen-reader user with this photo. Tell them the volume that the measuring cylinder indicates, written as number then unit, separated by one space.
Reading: 370 mL
